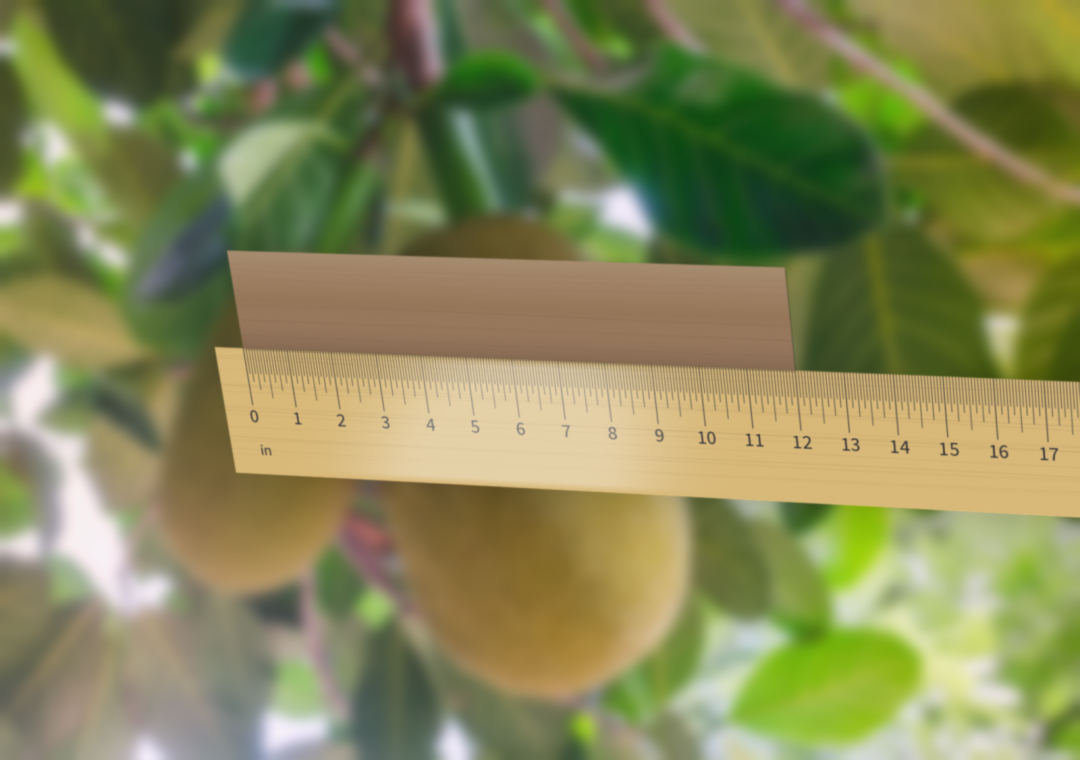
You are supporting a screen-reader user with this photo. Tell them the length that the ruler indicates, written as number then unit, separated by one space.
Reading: 12 in
